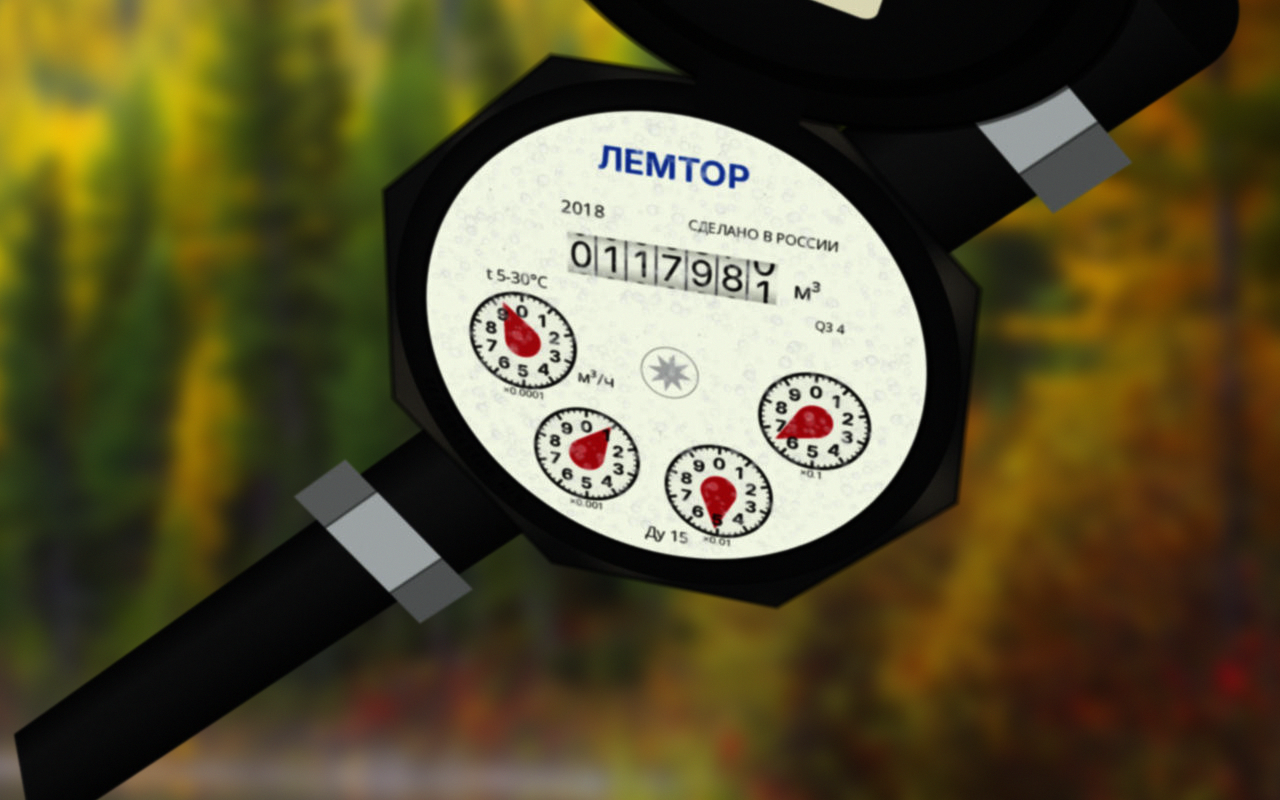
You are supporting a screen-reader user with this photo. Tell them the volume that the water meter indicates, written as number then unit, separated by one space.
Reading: 117980.6509 m³
